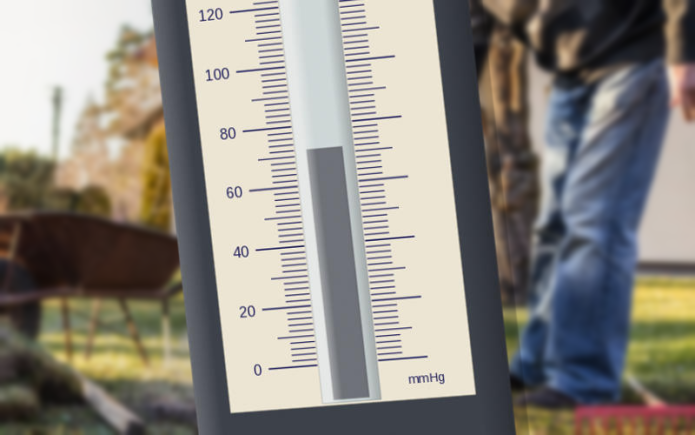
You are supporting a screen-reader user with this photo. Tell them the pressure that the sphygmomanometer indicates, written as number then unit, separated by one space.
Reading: 72 mmHg
